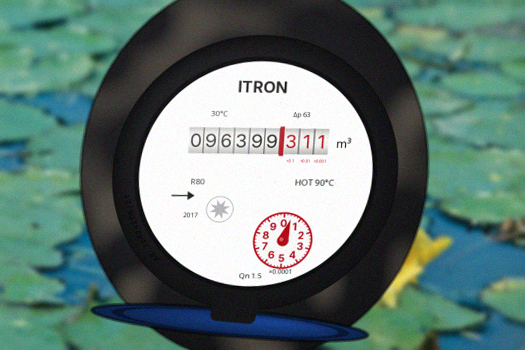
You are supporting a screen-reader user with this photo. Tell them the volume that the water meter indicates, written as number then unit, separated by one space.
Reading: 96399.3110 m³
